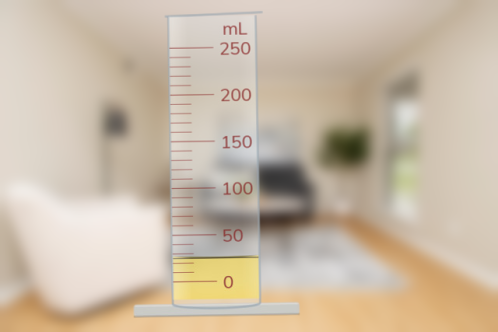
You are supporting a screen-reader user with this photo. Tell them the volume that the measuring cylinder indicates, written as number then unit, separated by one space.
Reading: 25 mL
